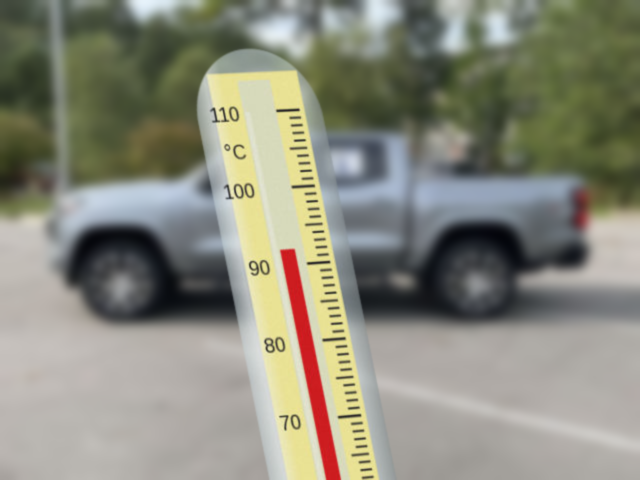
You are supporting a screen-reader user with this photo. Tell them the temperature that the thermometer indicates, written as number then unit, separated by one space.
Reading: 92 °C
